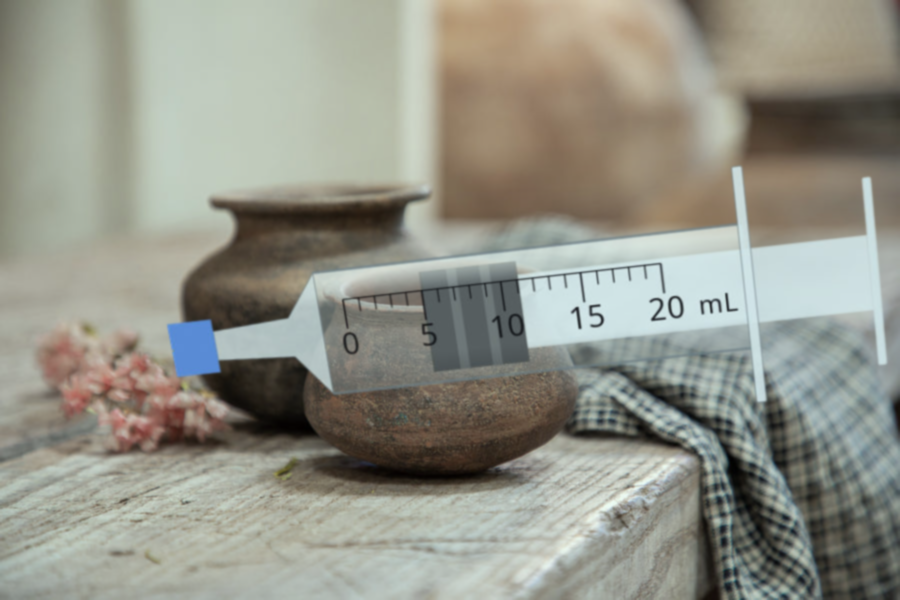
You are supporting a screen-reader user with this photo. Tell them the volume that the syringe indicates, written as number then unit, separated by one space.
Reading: 5 mL
